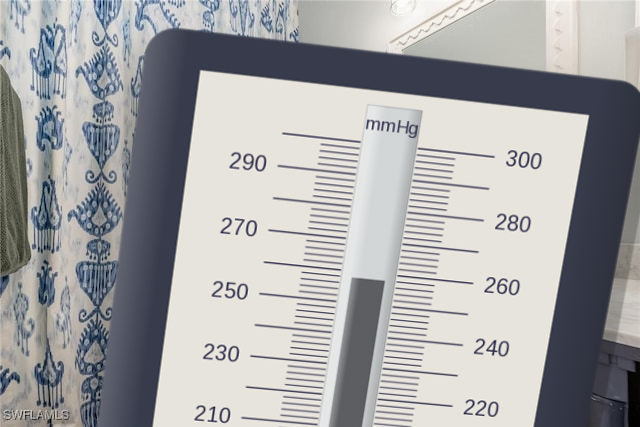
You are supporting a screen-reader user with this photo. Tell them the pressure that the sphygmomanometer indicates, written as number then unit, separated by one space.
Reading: 258 mmHg
